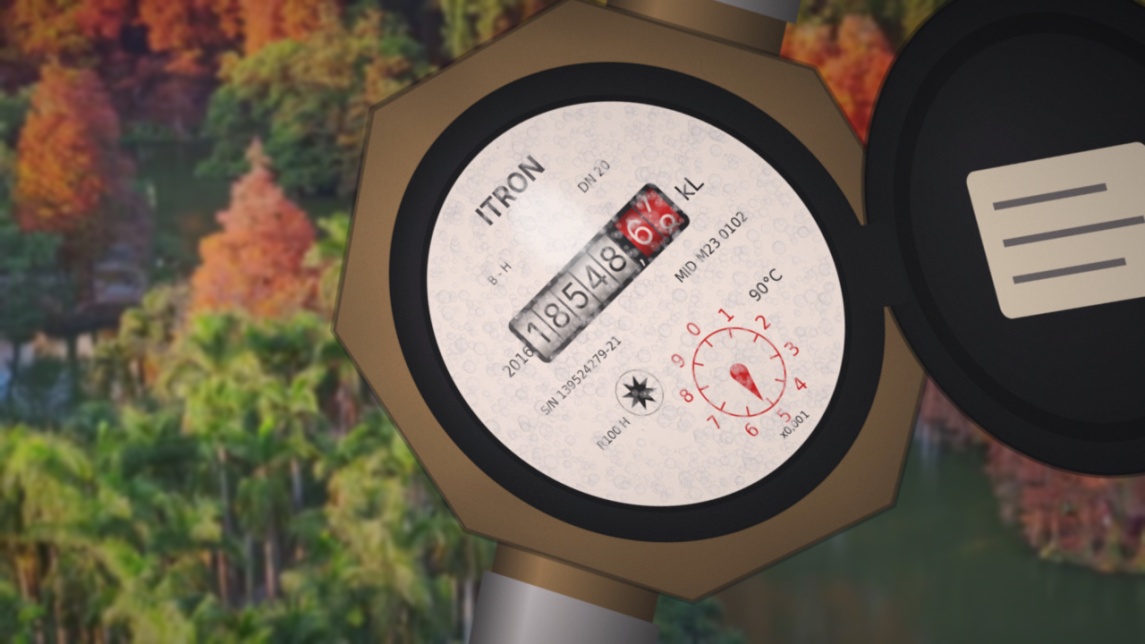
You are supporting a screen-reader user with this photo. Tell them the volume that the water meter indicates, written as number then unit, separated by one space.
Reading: 18548.675 kL
